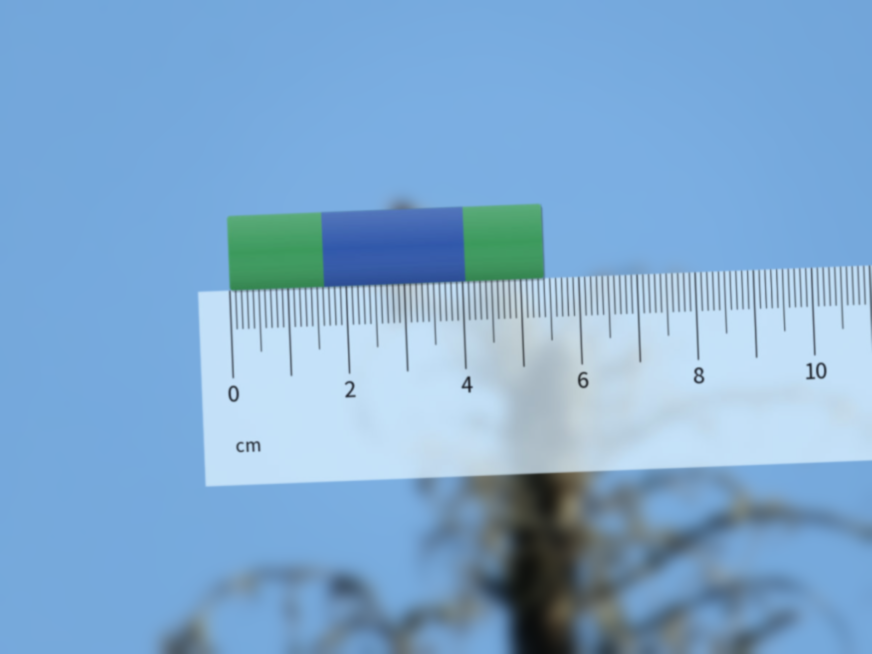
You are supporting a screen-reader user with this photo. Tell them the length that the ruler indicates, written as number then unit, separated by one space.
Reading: 5.4 cm
